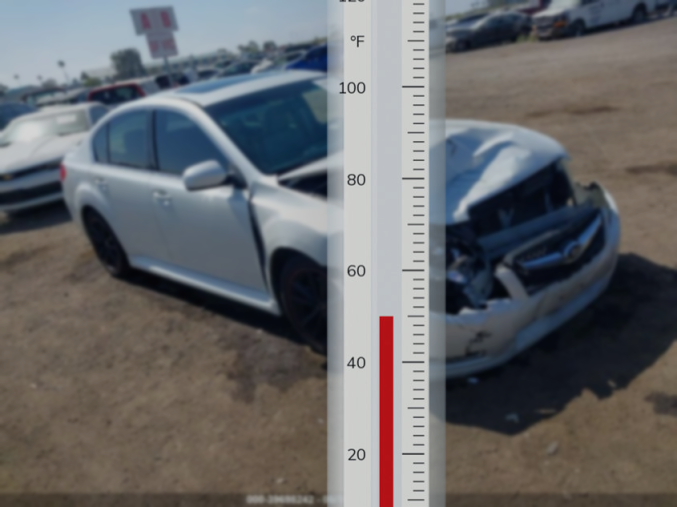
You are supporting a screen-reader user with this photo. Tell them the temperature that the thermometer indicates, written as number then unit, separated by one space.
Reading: 50 °F
